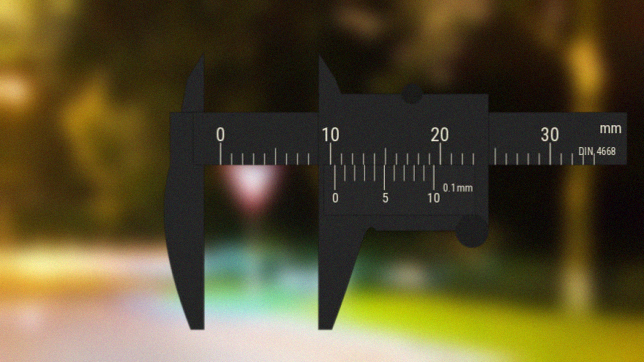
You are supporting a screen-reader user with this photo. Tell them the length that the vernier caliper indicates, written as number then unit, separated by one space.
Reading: 10.4 mm
